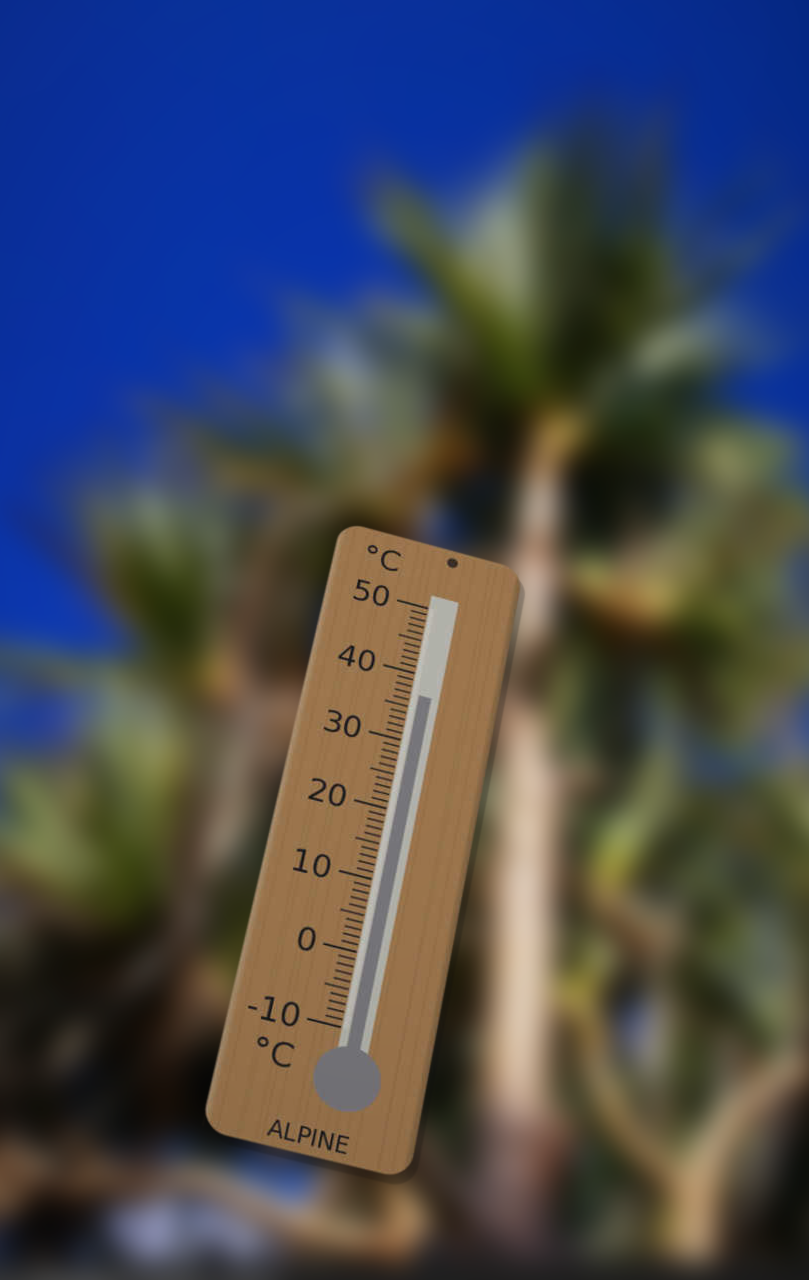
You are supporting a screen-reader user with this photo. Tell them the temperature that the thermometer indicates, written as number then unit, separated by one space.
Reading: 37 °C
